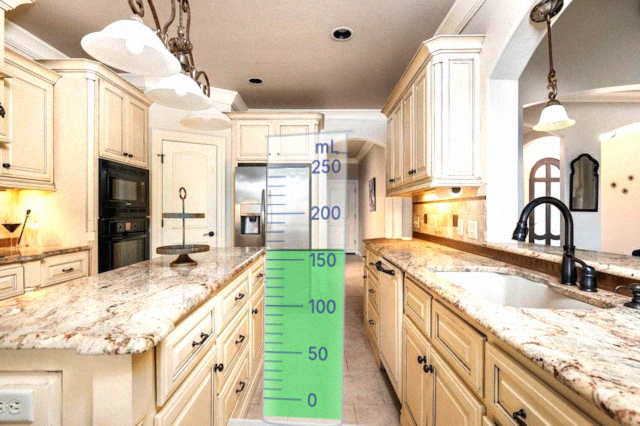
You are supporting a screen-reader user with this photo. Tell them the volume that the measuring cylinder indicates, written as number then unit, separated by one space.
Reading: 160 mL
